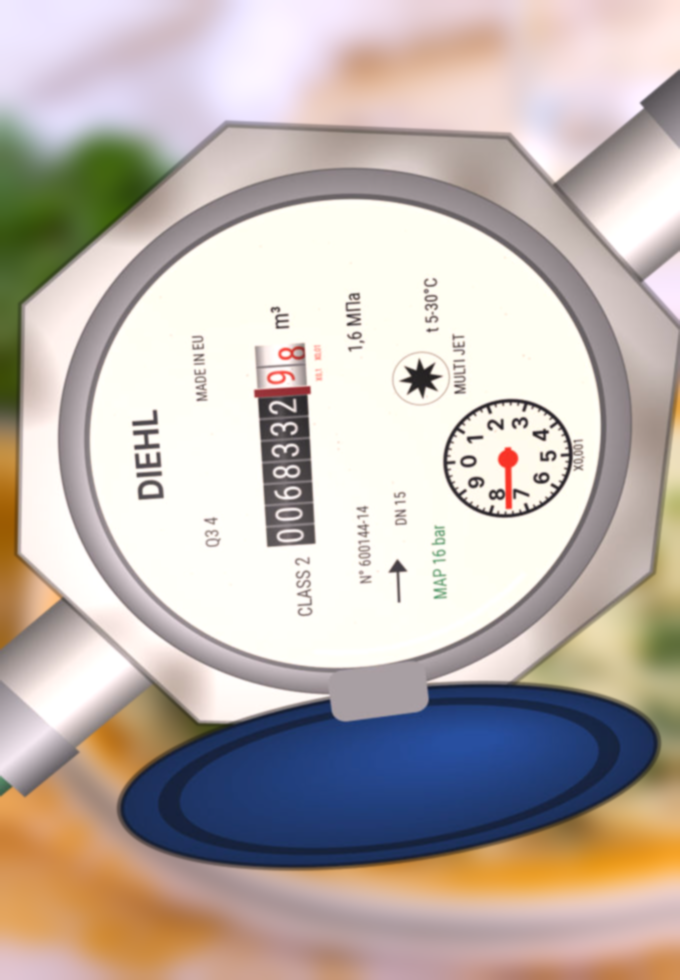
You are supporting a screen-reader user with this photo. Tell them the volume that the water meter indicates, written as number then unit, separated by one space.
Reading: 68332.977 m³
